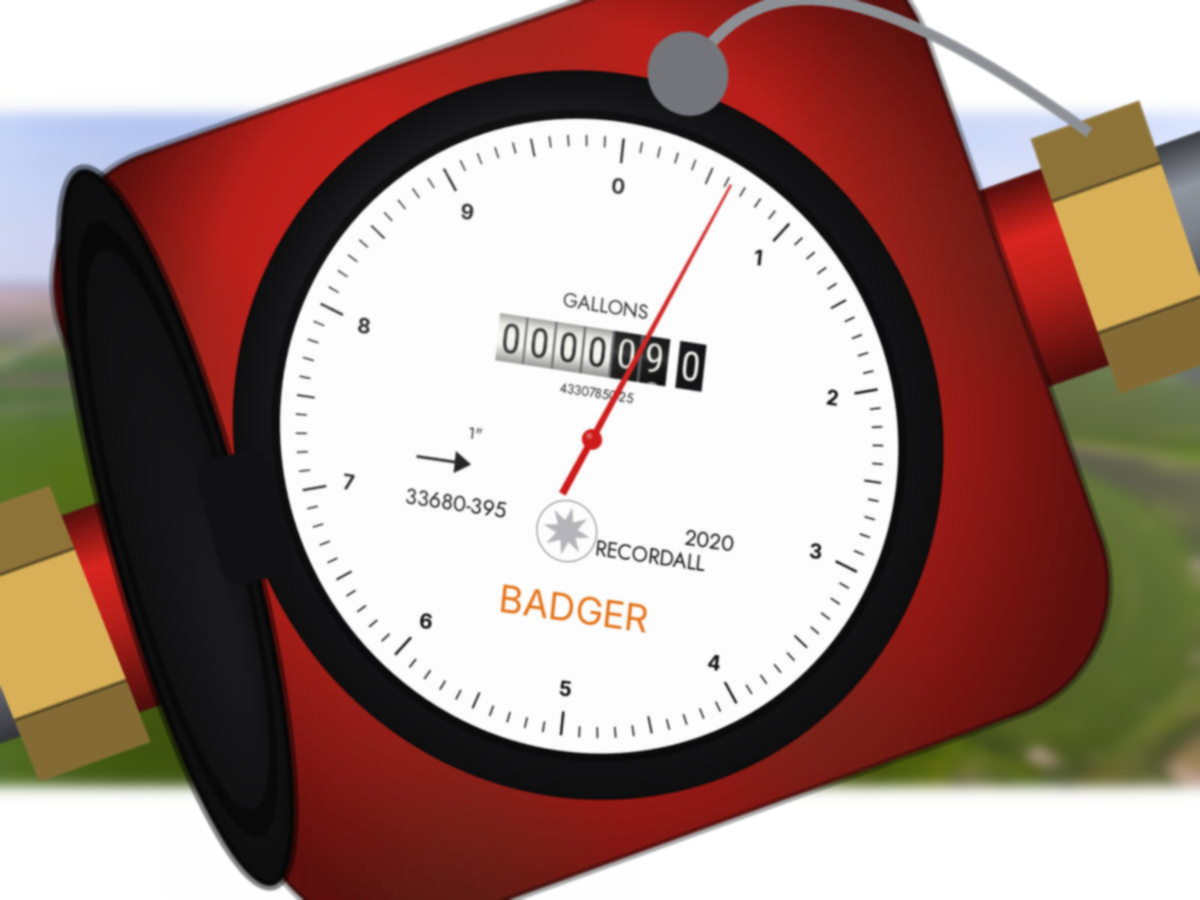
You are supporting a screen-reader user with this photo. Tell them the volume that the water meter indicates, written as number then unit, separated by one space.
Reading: 90.6 gal
